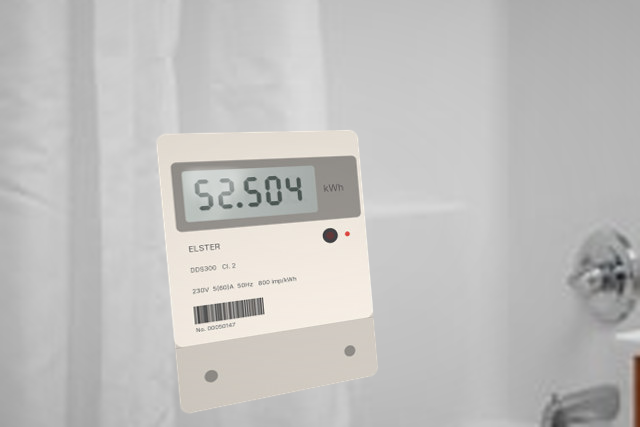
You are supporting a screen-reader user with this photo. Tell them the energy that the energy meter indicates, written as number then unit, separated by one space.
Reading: 52.504 kWh
